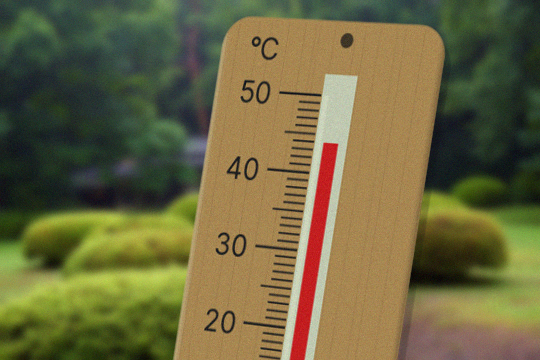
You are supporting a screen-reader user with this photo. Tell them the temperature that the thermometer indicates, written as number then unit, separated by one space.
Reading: 44 °C
